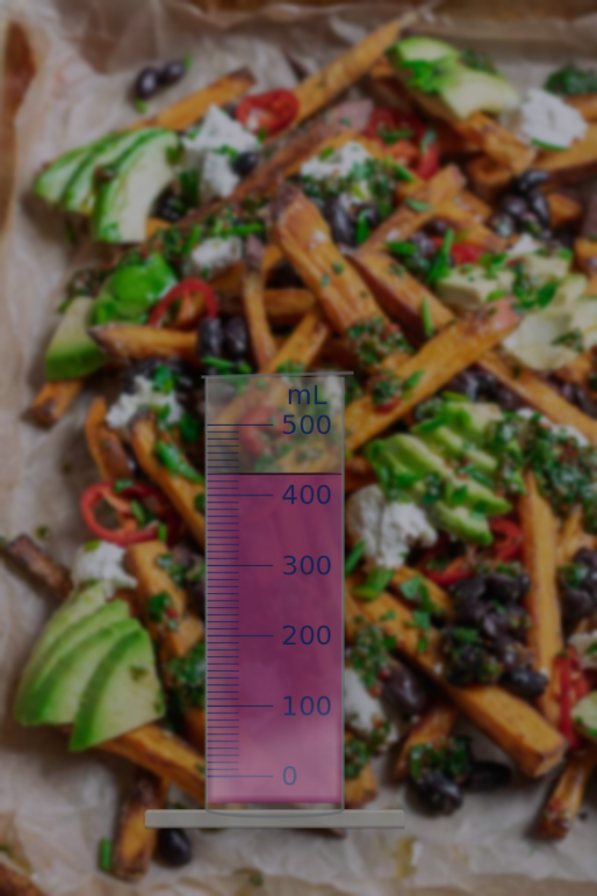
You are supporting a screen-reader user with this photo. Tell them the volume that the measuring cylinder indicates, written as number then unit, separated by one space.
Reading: 430 mL
